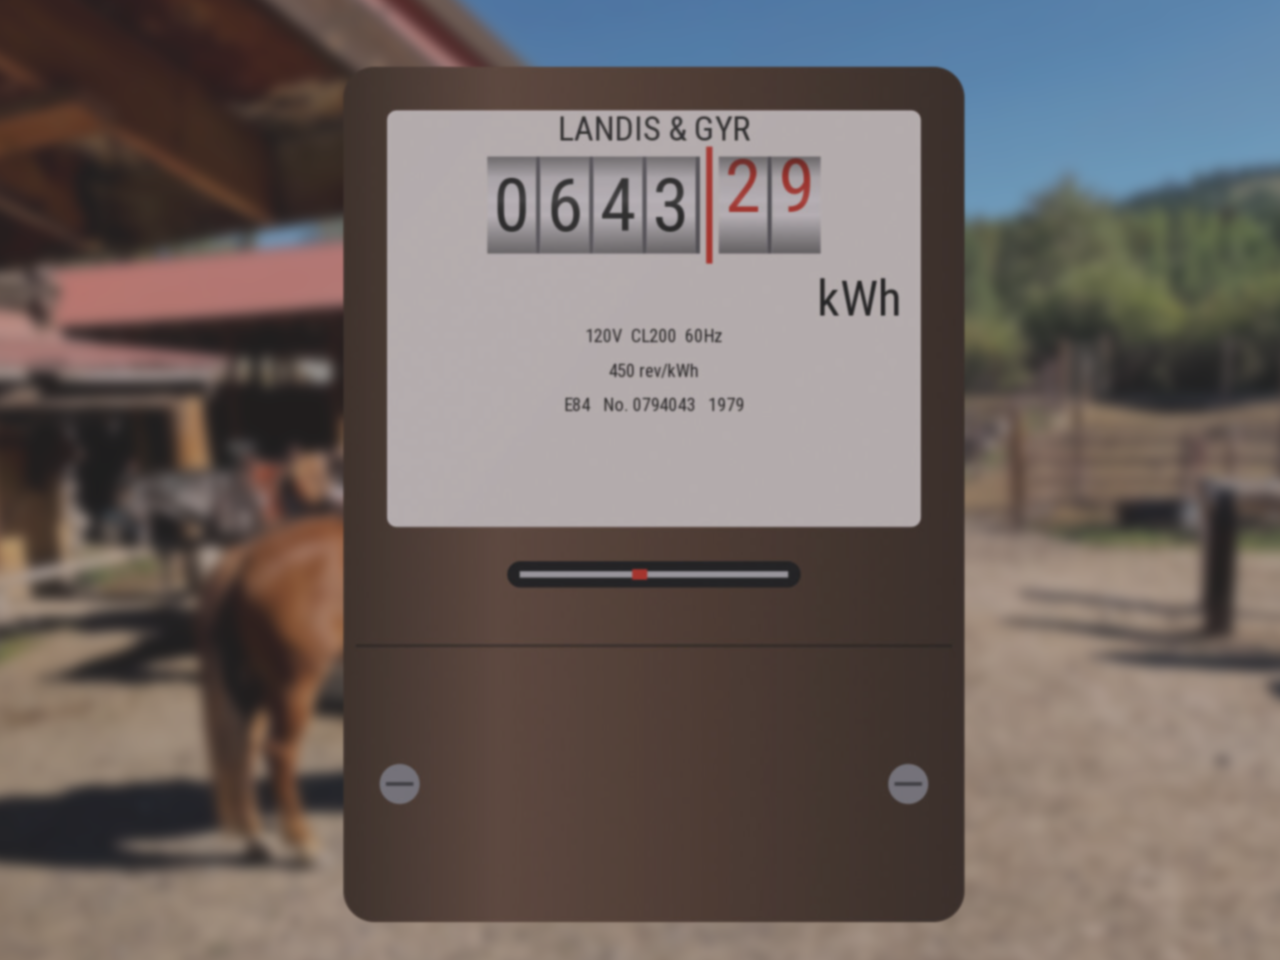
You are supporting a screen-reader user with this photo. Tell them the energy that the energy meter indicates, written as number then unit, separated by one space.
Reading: 643.29 kWh
